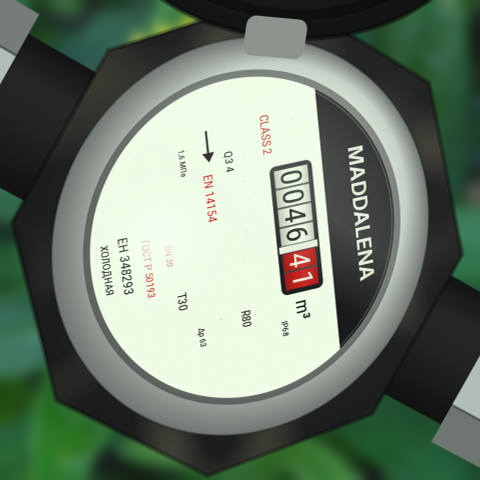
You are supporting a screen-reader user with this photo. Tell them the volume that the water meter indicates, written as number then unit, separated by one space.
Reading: 46.41 m³
